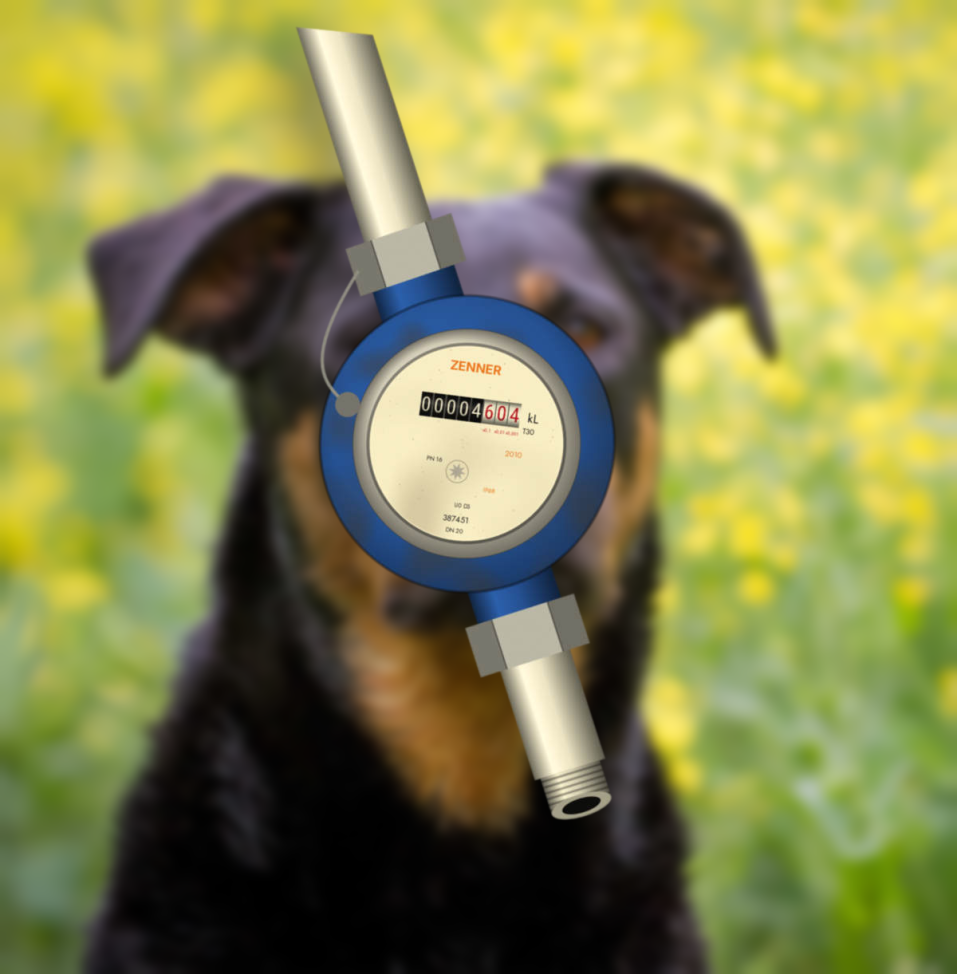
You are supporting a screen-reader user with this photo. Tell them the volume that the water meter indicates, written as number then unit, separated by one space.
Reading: 4.604 kL
